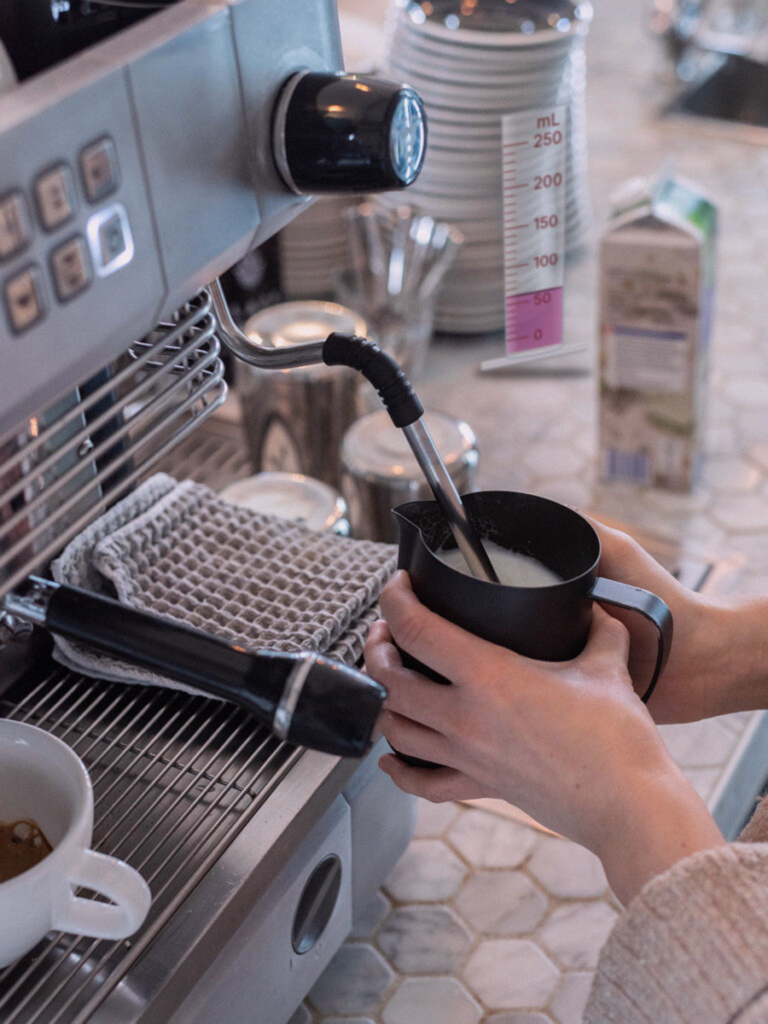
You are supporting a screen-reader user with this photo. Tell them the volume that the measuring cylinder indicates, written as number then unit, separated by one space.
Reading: 60 mL
